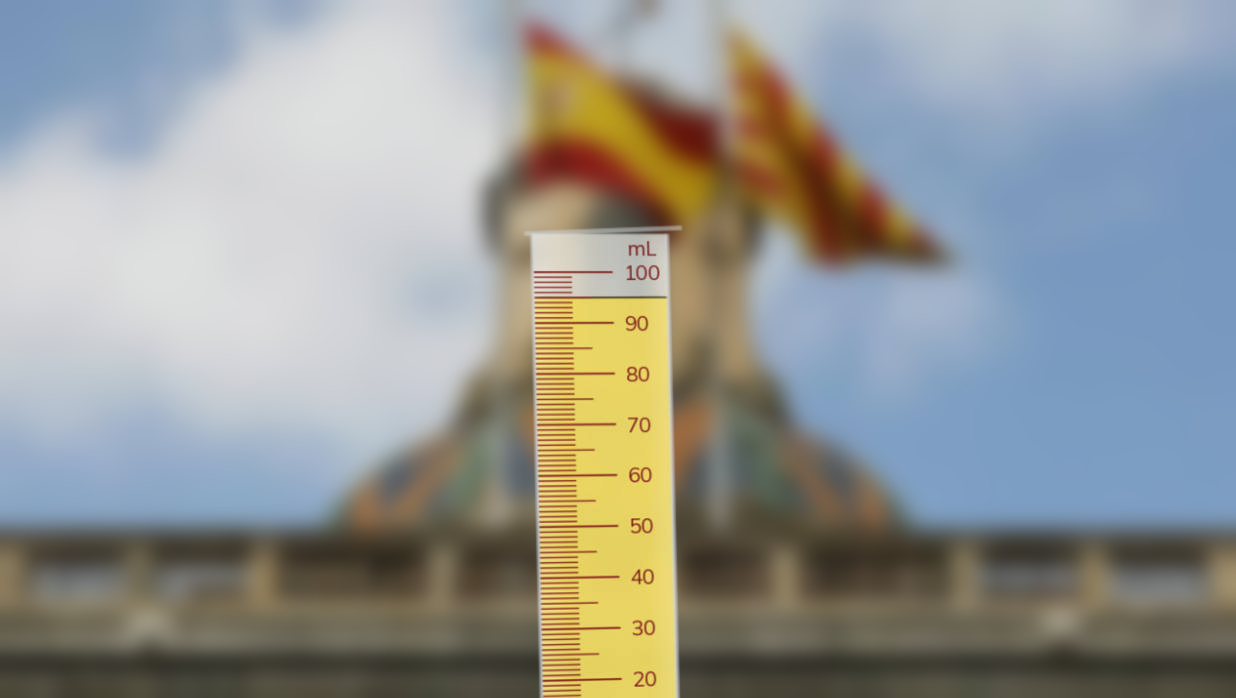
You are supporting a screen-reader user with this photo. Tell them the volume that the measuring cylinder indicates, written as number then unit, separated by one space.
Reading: 95 mL
